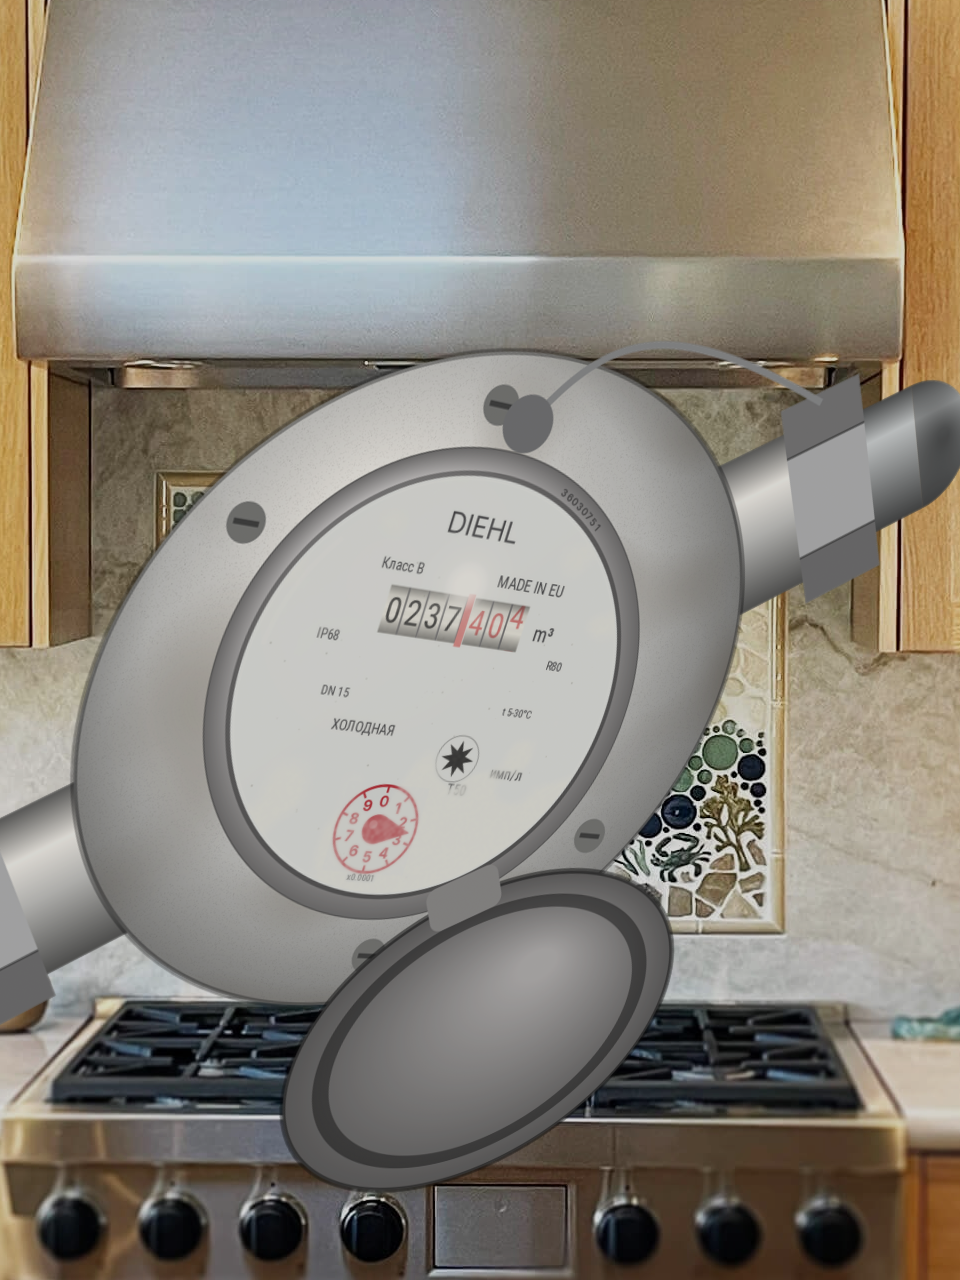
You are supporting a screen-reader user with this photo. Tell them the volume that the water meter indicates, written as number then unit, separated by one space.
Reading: 237.4042 m³
